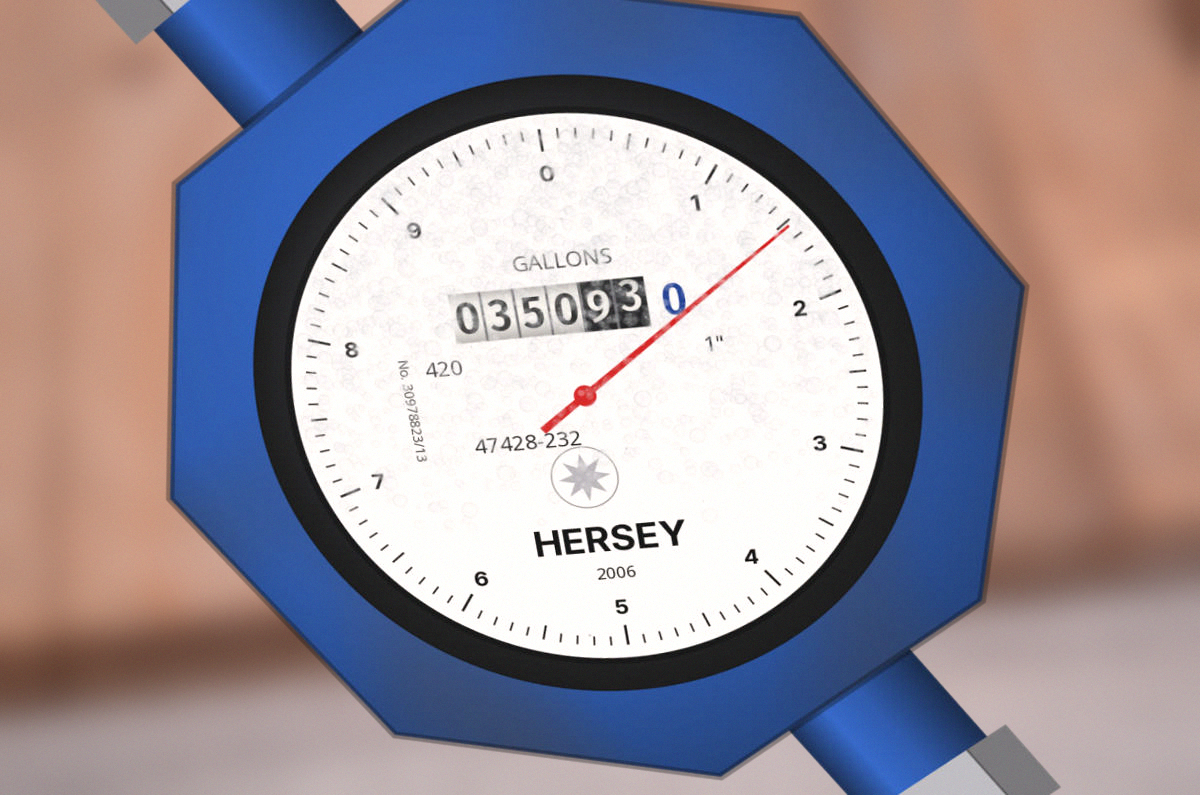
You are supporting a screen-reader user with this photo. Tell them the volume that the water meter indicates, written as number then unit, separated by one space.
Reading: 350931.5 gal
